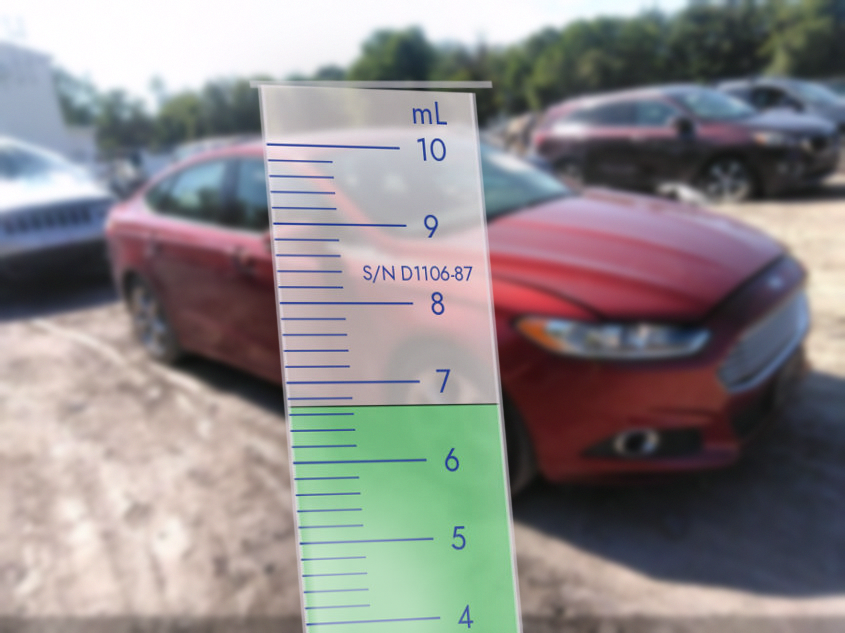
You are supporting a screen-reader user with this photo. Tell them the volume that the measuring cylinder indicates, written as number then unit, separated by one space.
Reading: 6.7 mL
